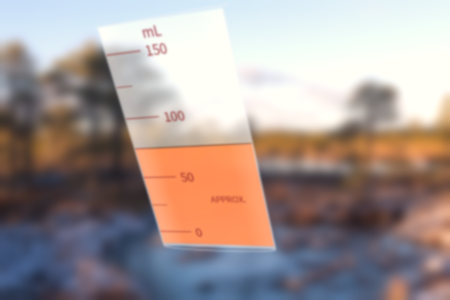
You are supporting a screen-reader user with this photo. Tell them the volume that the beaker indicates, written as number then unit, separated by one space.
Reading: 75 mL
